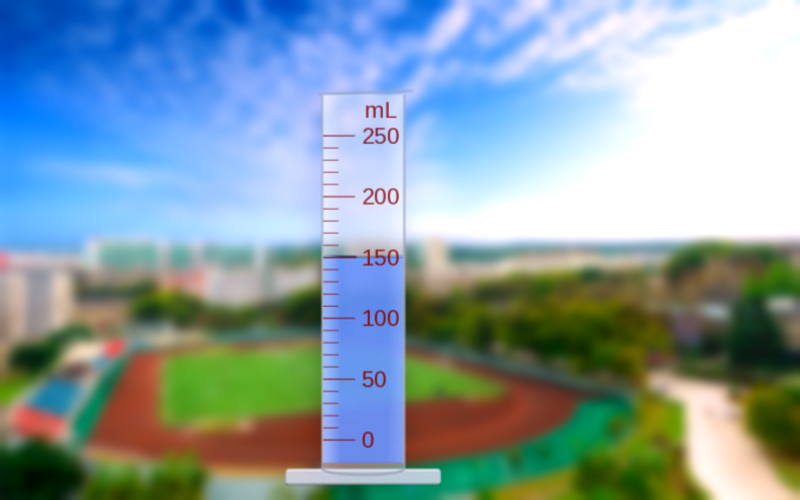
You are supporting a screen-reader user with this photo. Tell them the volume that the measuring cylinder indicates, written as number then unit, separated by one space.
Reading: 150 mL
